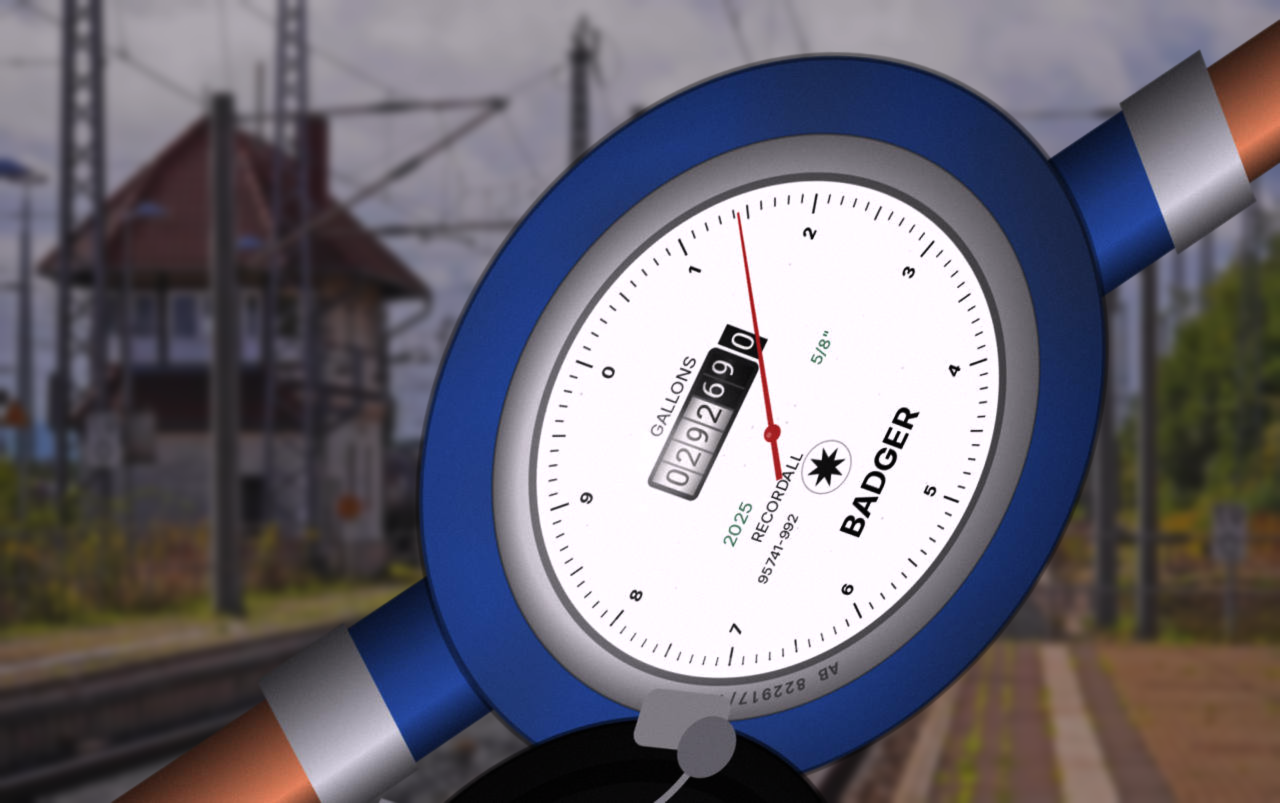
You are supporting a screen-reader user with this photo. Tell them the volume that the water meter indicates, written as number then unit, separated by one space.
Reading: 292691.4 gal
